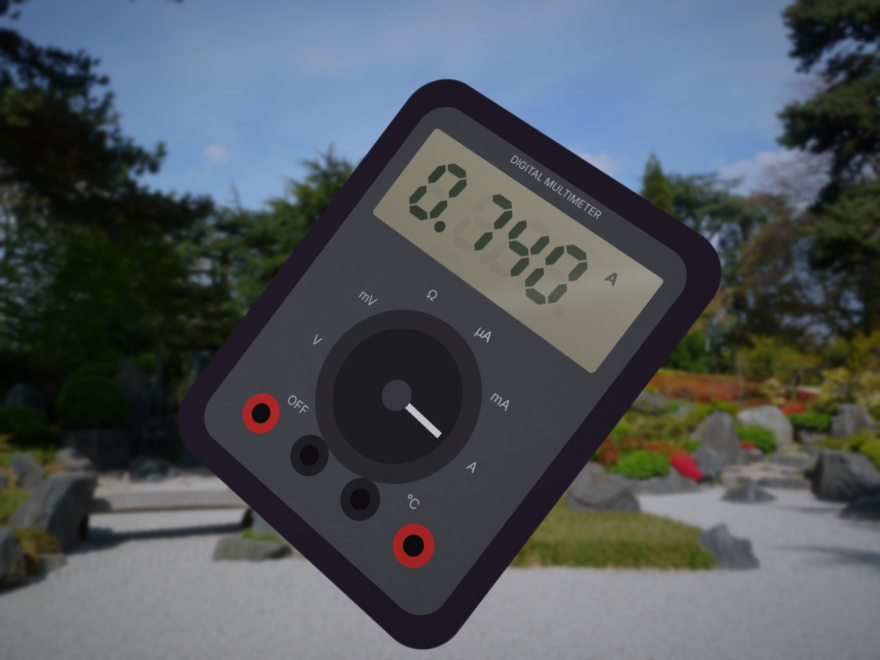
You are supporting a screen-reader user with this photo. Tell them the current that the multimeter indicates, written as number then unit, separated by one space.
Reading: 0.740 A
